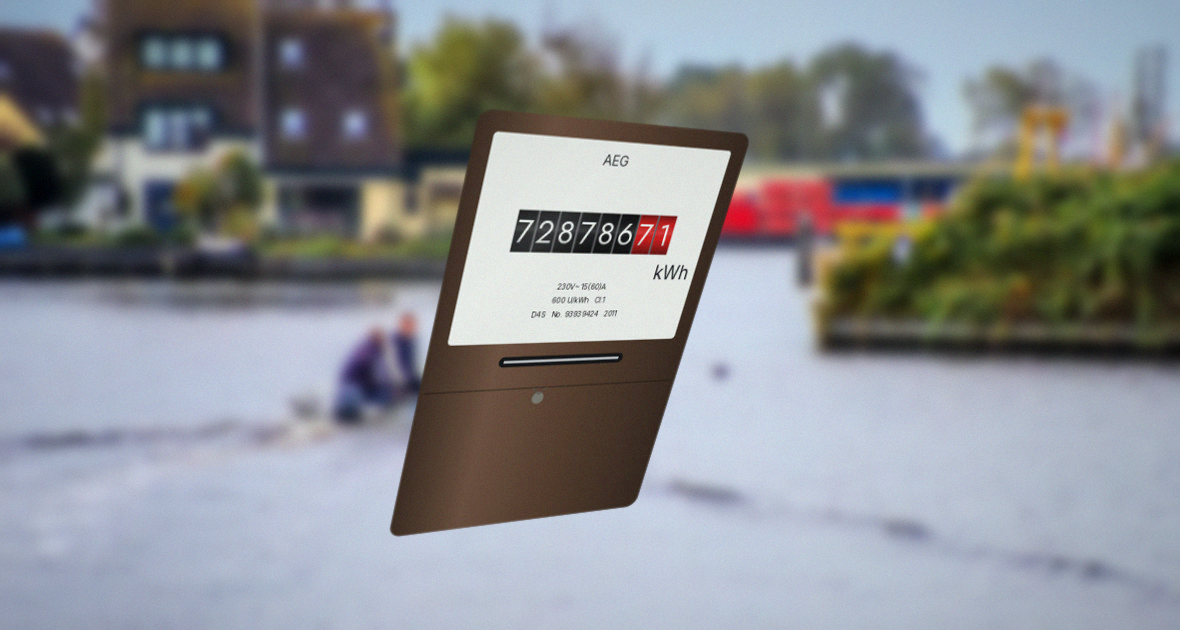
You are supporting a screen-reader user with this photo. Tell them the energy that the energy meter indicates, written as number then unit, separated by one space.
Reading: 728786.71 kWh
